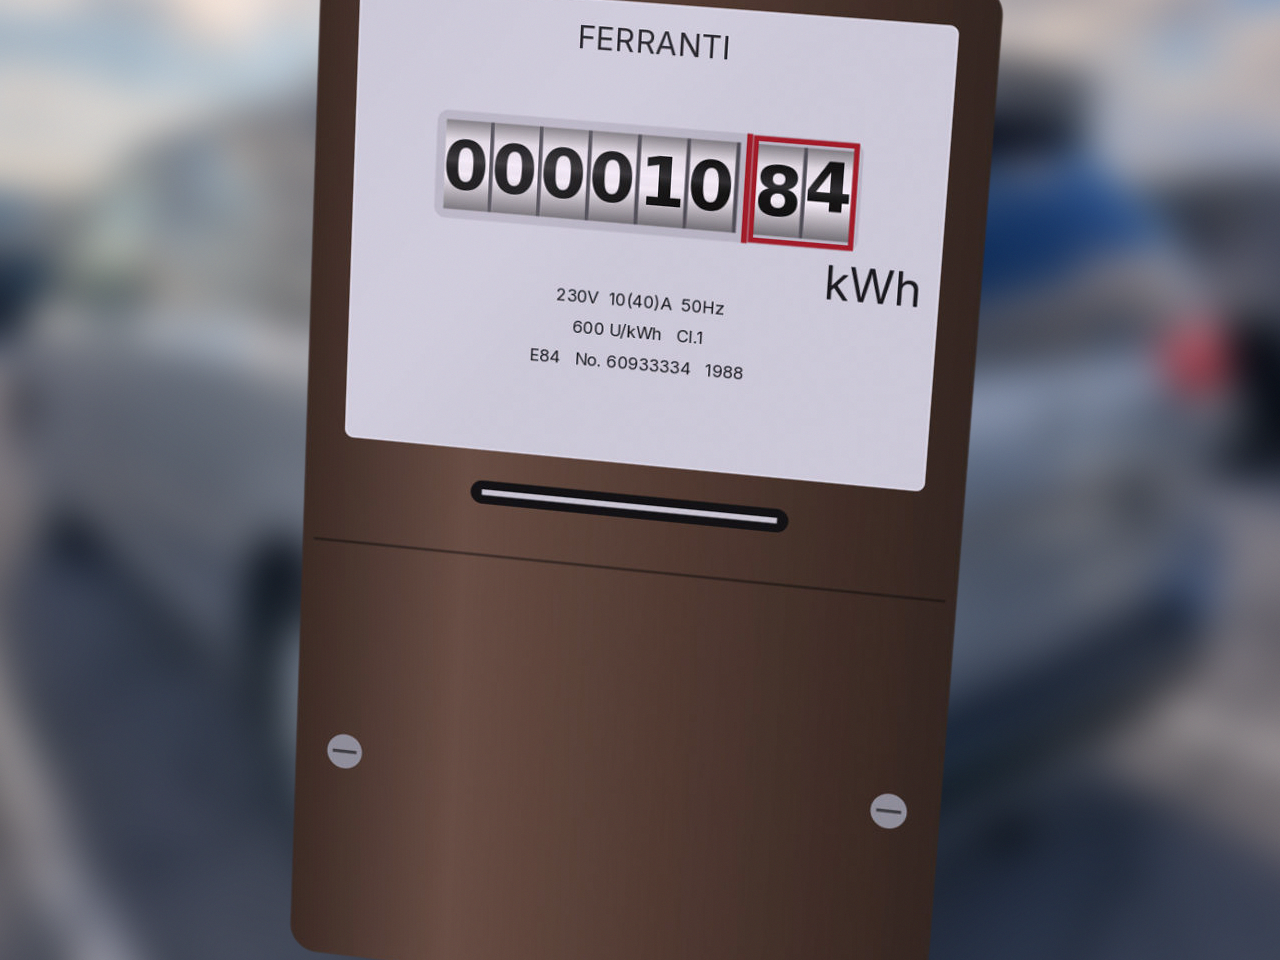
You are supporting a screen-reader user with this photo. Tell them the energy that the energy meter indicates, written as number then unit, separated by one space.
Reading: 10.84 kWh
